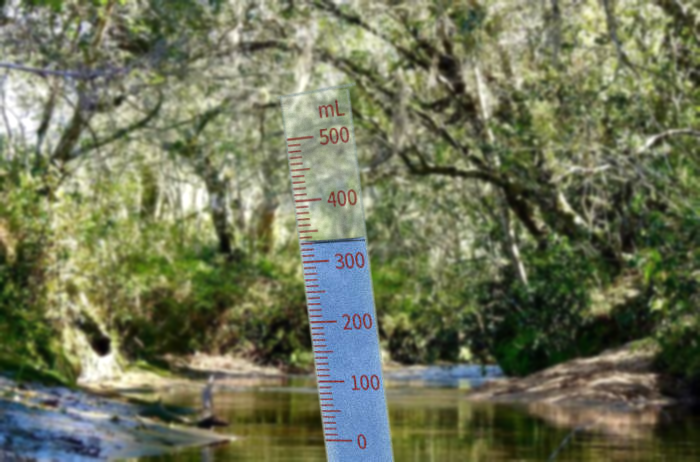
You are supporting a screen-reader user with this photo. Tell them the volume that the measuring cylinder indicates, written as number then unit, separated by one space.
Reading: 330 mL
